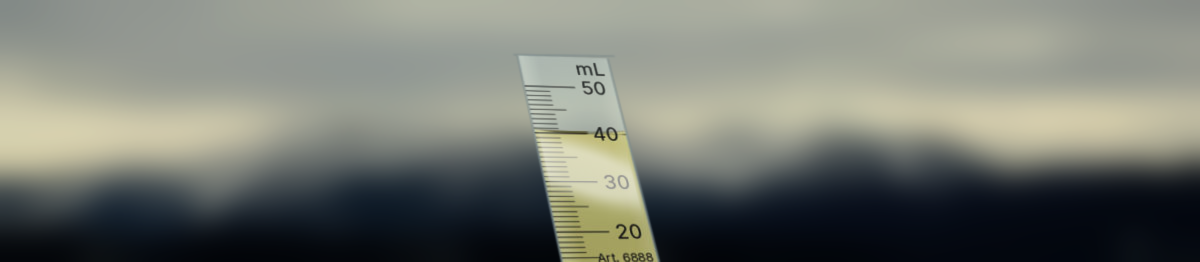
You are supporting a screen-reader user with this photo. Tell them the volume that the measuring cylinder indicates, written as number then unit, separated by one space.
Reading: 40 mL
